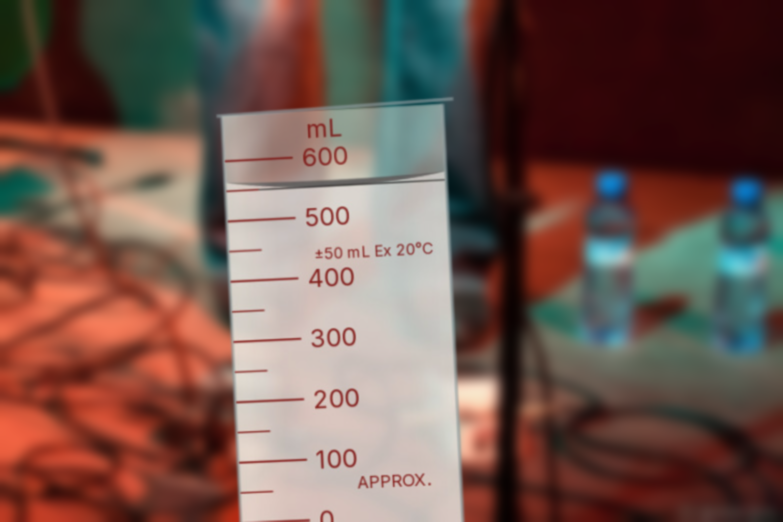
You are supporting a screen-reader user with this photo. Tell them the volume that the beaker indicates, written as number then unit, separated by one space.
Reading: 550 mL
